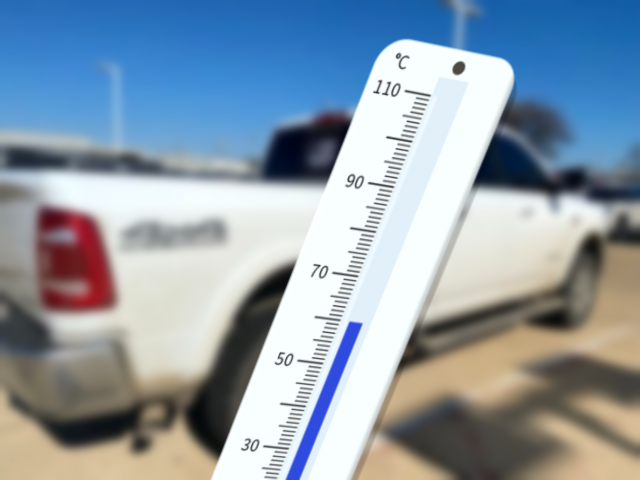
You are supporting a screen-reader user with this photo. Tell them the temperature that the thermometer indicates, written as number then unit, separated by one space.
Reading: 60 °C
